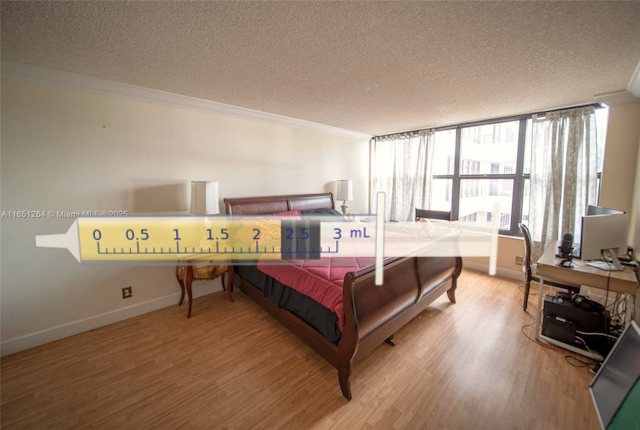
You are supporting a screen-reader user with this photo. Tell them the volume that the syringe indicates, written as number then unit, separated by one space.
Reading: 2.3 mL
